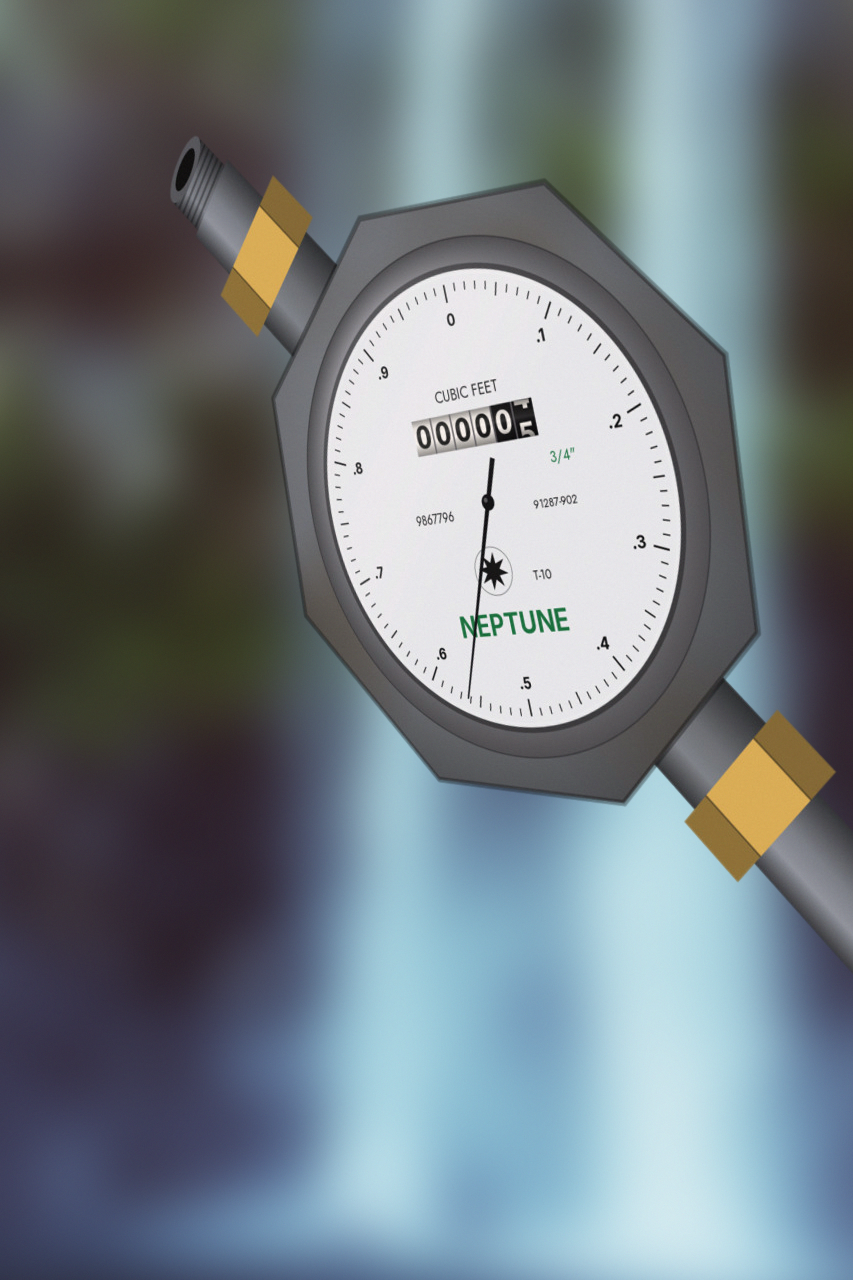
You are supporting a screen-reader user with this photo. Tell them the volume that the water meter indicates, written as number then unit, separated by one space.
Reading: 4.56 ft³
